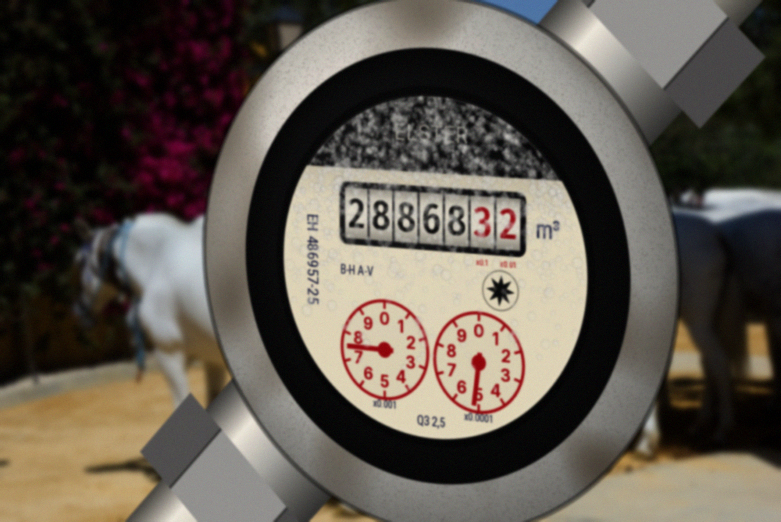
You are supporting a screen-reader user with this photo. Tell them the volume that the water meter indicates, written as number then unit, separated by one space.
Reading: 28868.3275 m³
